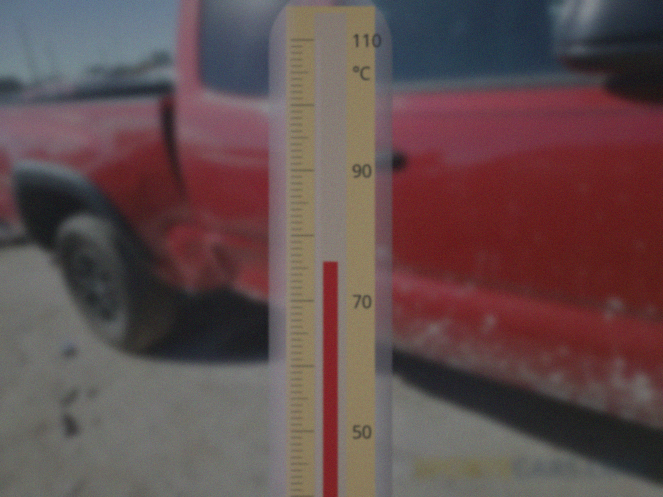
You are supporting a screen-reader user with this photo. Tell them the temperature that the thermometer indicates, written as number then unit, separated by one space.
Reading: 76 °C
